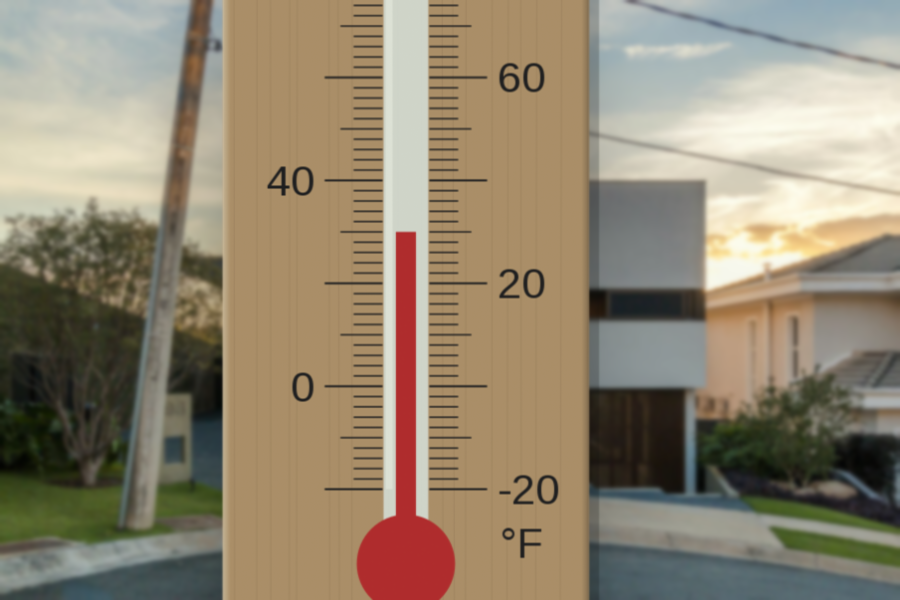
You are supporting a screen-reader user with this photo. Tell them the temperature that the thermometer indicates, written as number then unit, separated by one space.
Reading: 30 °F
